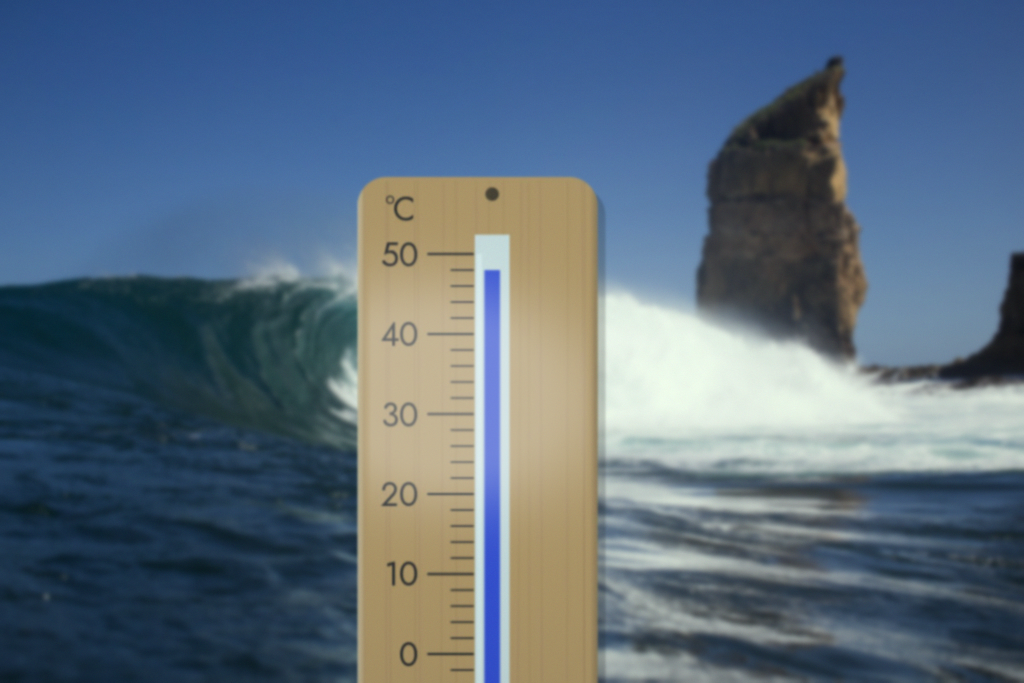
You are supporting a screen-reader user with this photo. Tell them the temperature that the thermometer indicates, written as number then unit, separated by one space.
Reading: 48 °C
